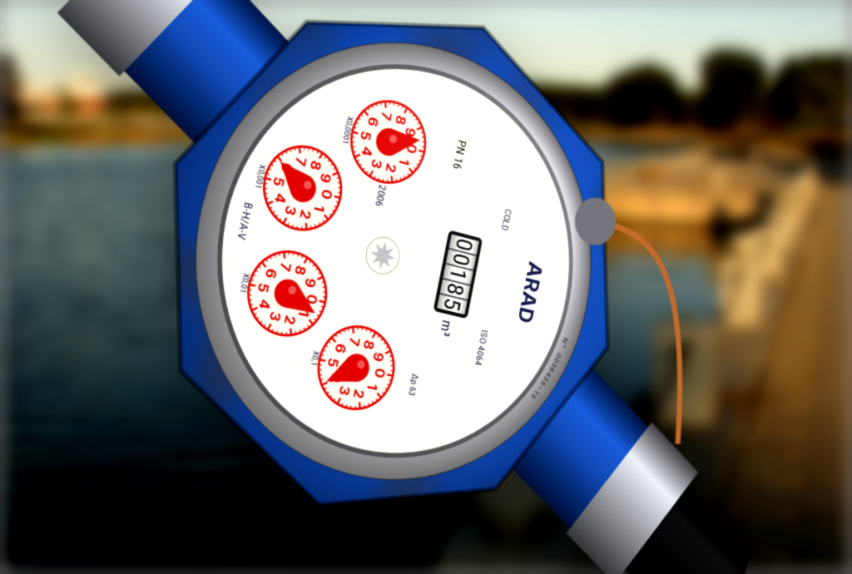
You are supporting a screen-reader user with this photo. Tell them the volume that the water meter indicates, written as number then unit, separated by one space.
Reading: 185.4059 m³
